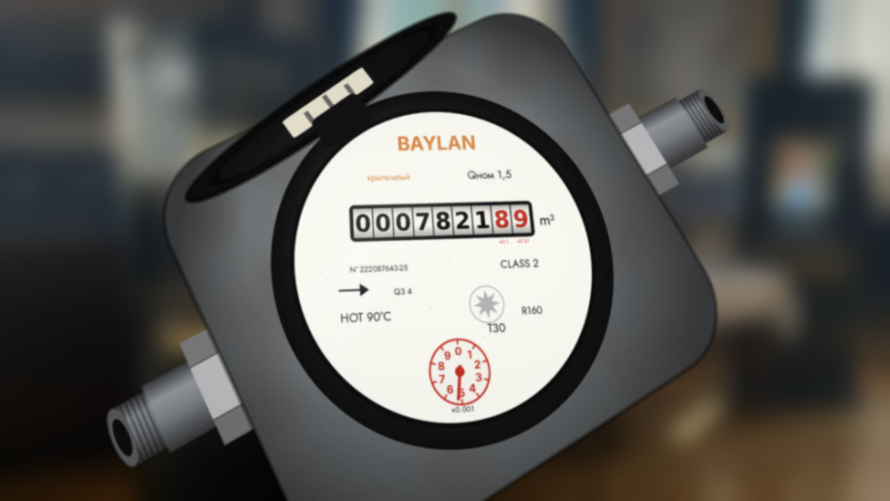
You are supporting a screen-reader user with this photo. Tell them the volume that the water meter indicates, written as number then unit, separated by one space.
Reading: 7821.895 m³
